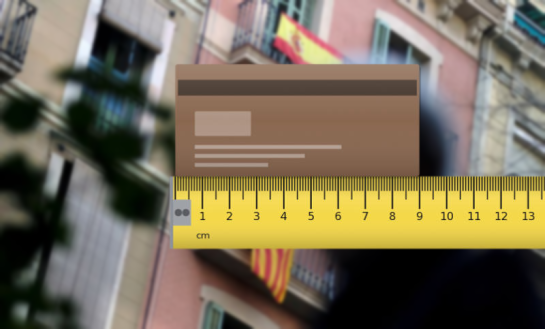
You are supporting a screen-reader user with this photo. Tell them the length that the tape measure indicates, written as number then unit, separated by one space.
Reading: 9 cm
